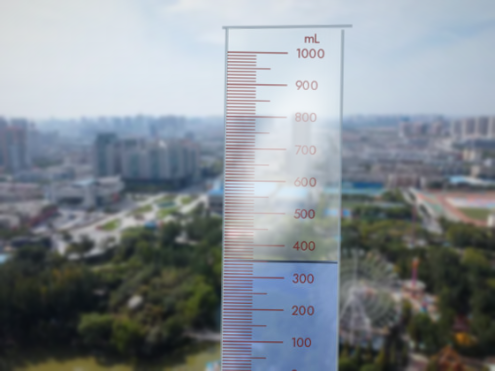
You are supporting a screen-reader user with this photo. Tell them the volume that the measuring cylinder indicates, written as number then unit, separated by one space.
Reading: 350 mL
